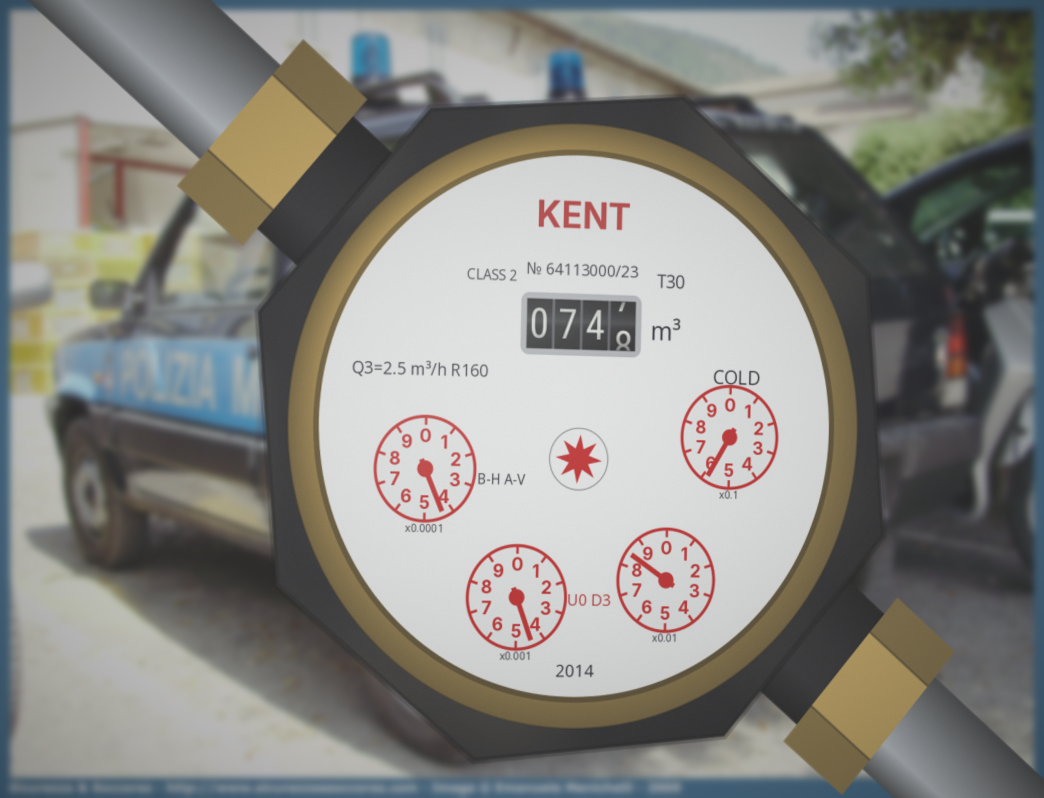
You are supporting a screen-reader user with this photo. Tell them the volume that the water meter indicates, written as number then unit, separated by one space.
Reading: 747.5844 m³
